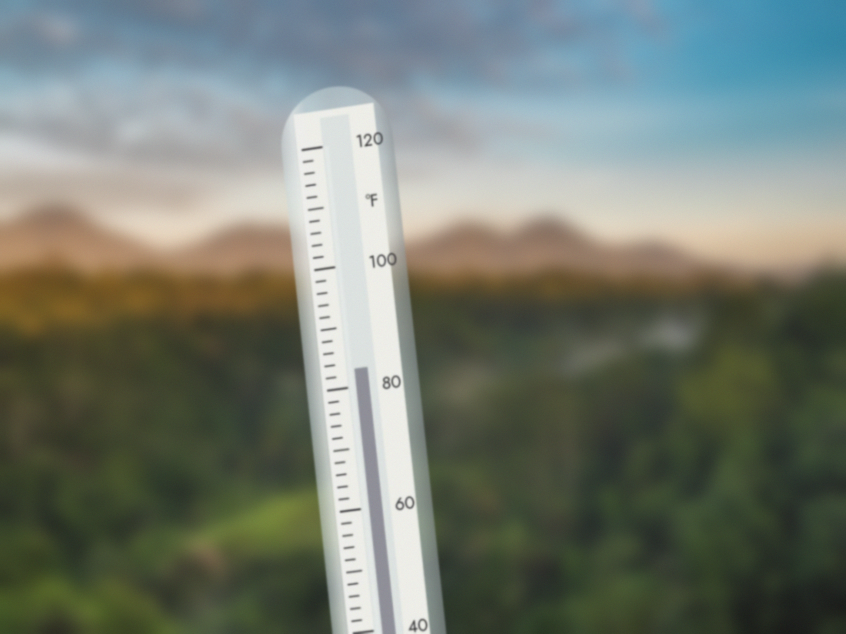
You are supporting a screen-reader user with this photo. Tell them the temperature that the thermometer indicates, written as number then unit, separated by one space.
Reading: 83 °F
